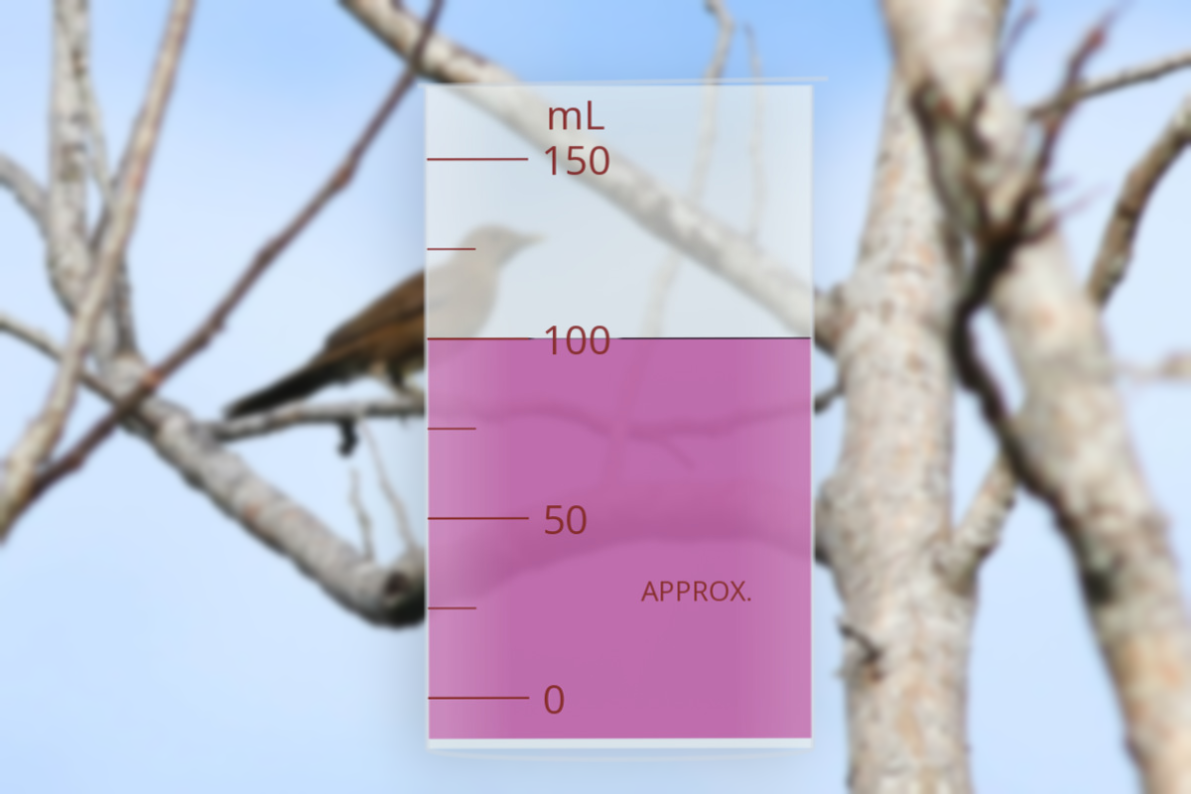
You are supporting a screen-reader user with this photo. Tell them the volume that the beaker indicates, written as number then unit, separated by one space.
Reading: 100 mL
